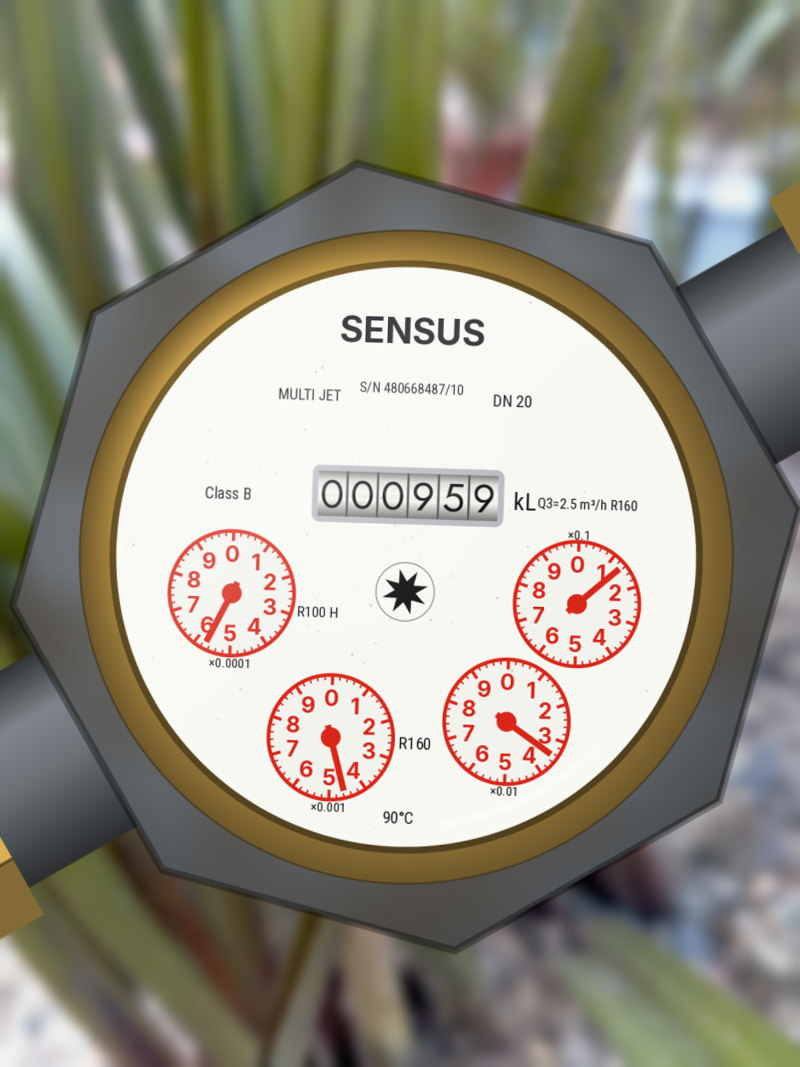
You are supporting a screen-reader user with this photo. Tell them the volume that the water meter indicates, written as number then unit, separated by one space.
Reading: 959.1345 kL
